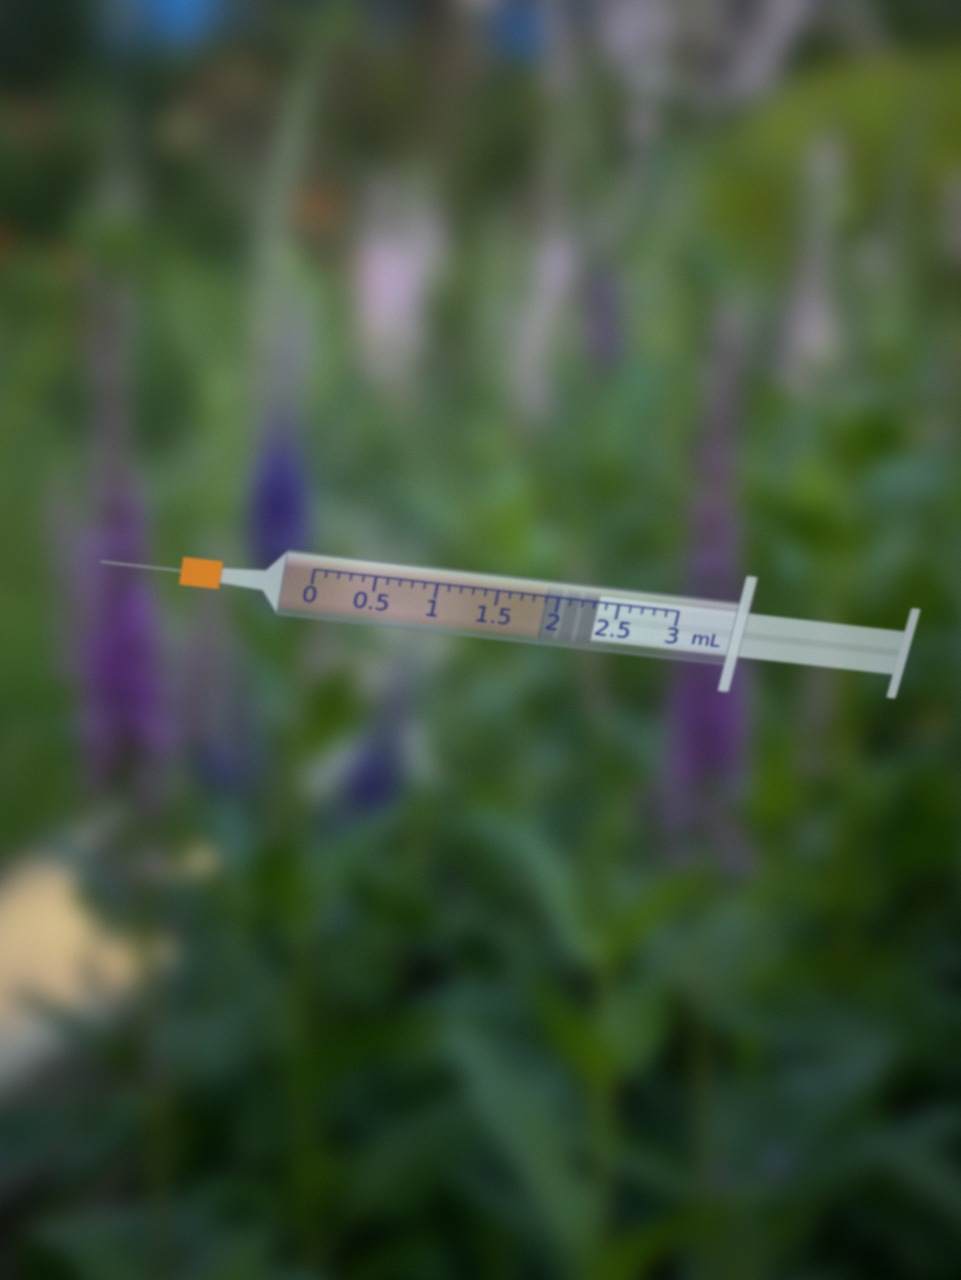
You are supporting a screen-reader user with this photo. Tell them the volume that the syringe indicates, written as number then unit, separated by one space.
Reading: 1.9 mL
